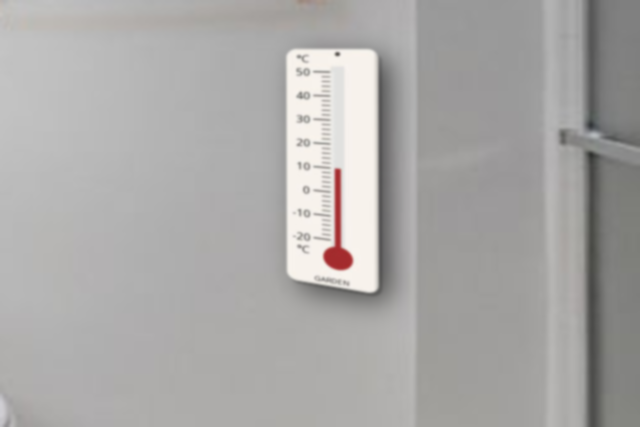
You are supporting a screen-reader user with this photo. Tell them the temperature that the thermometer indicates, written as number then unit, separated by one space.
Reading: 10 °C
